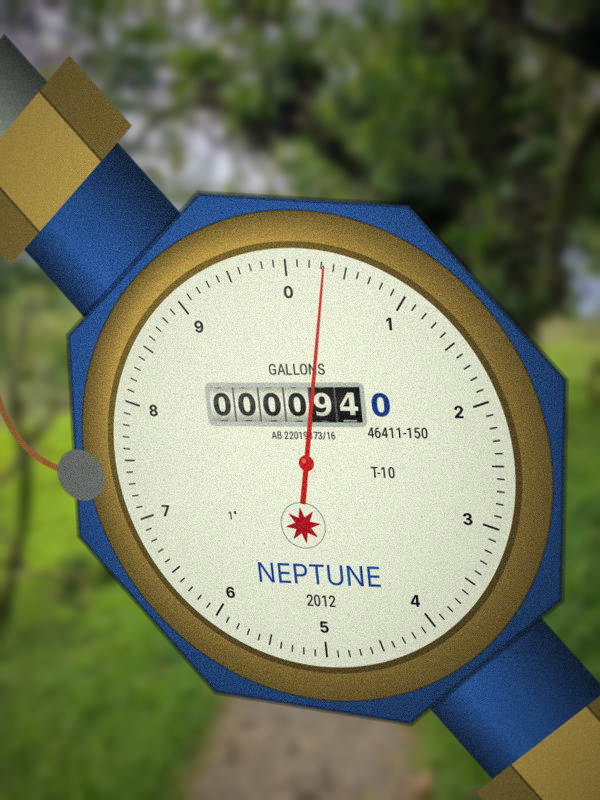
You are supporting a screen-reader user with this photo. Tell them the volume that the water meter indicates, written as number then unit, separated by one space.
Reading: 940.3 gal
